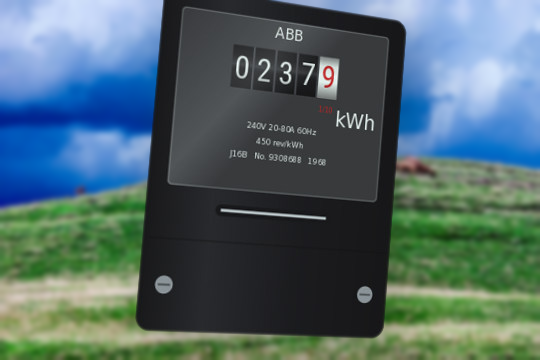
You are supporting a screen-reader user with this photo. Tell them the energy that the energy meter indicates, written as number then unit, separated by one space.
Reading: 237.9 kWh
